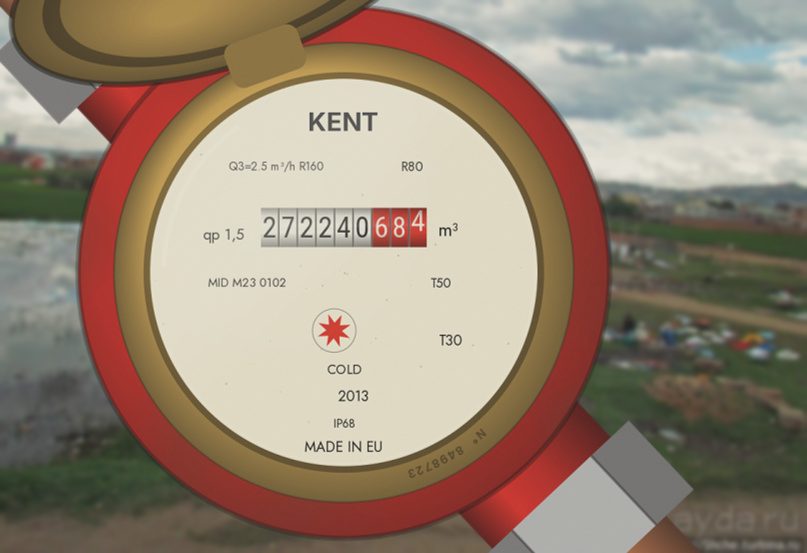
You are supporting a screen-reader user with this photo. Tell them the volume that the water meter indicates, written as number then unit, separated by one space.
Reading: 272240.684 m³
